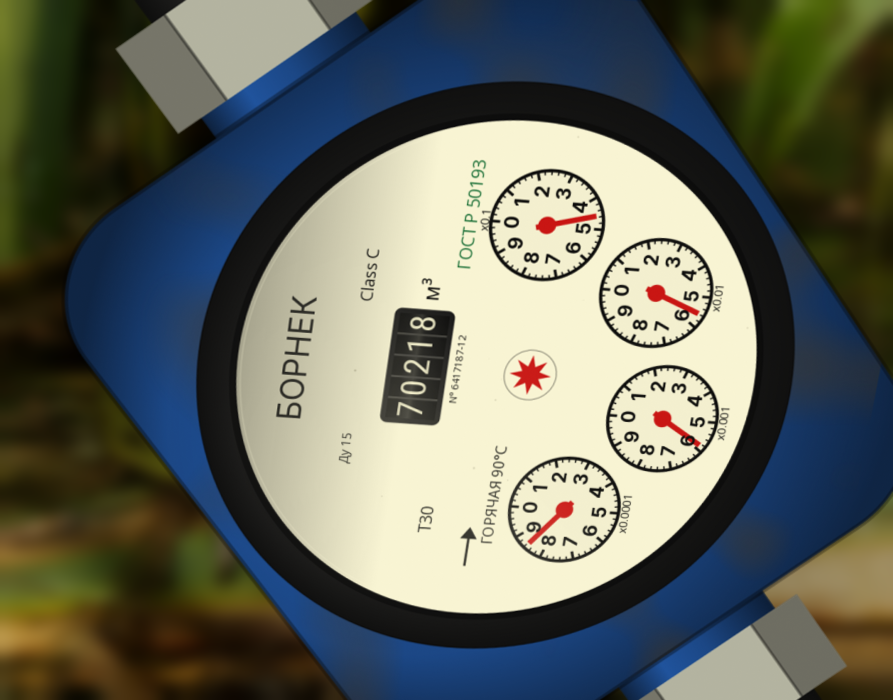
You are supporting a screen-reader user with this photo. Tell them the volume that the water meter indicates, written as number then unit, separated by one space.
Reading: 70218.4558 m³
